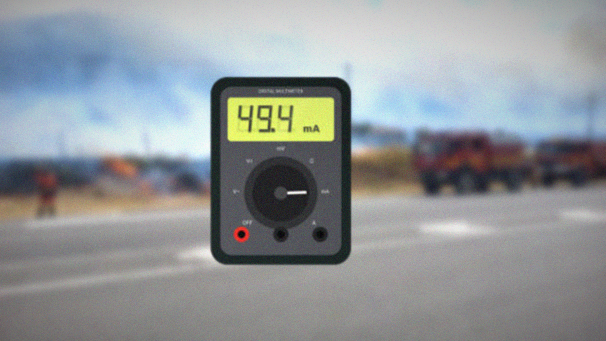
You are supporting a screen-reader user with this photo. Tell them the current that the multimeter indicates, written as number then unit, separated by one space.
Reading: 49.4 mA
